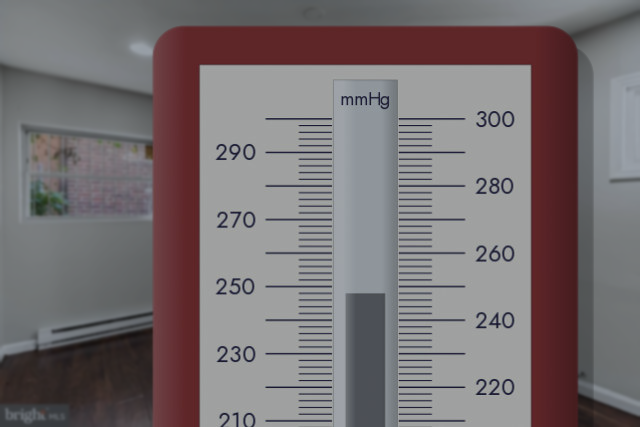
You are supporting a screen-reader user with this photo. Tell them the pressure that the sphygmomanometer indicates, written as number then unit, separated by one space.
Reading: 248 mmHg
